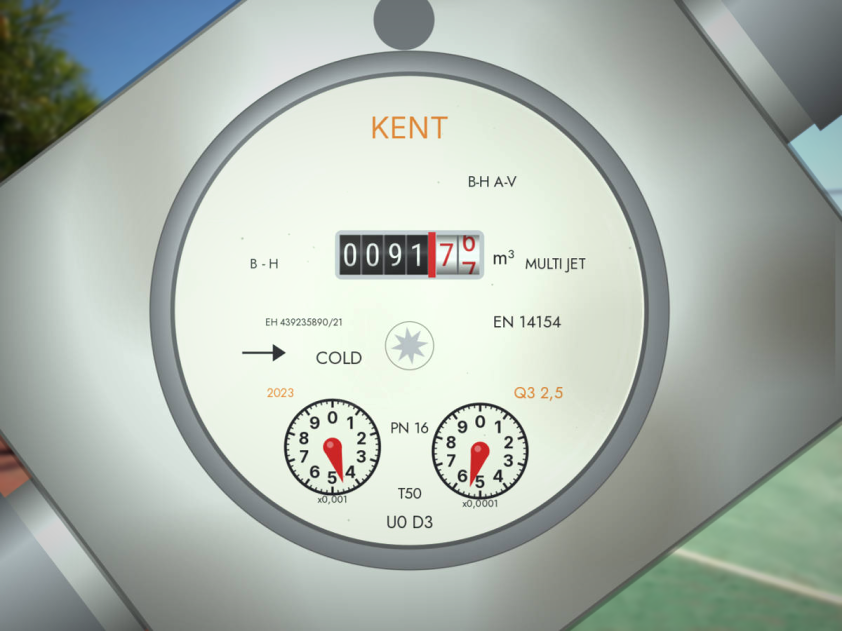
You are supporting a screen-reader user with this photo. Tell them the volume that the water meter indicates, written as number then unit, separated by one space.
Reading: 91.7645 m³
